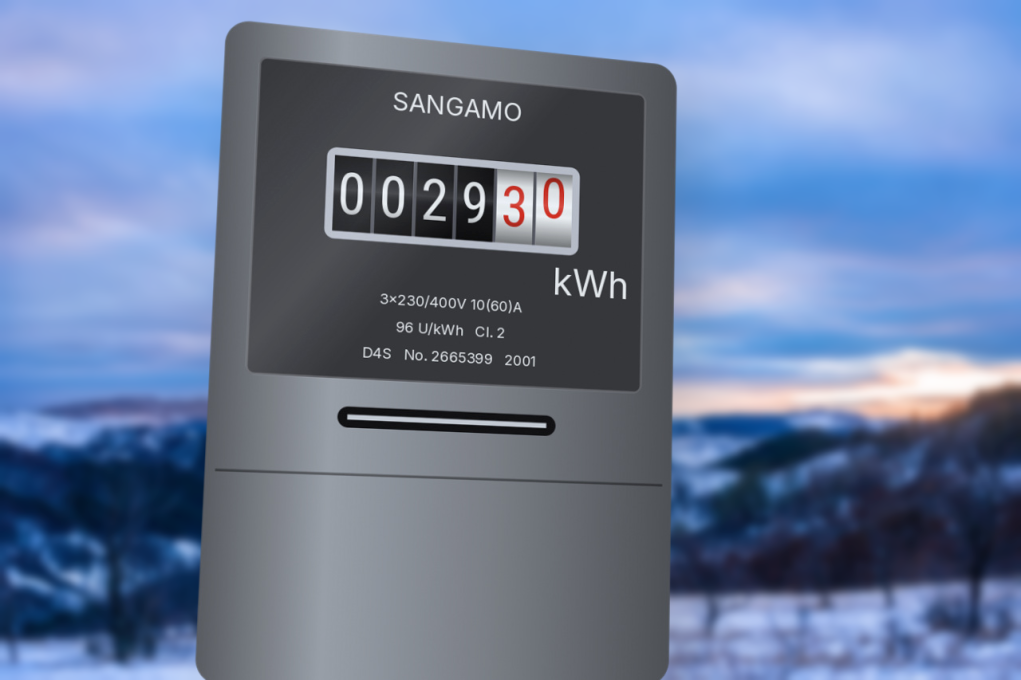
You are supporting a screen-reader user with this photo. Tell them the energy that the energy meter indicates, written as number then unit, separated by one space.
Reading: 29.30 kWh
